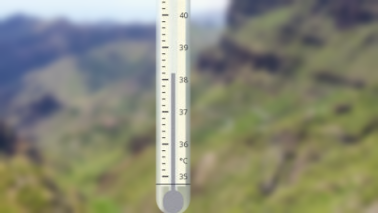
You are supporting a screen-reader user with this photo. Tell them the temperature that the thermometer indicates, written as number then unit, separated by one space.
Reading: 38.2 °C
